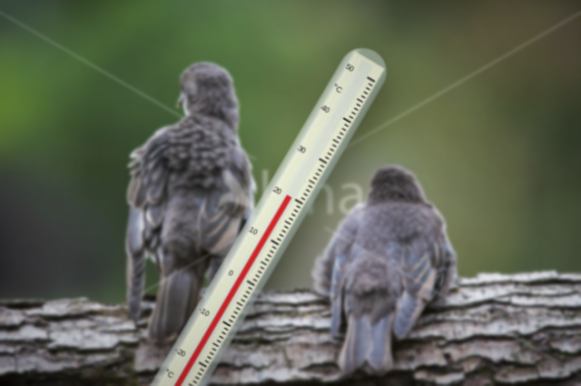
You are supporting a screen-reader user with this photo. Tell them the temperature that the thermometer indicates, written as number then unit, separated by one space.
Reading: 20 °C
